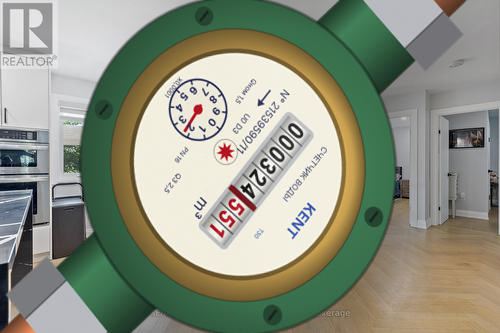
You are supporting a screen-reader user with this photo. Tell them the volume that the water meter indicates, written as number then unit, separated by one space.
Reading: 324.5512 m³
